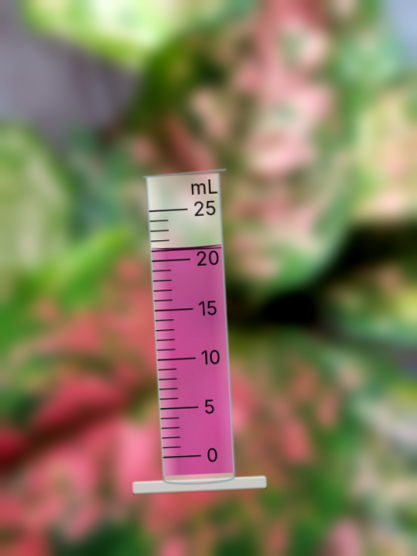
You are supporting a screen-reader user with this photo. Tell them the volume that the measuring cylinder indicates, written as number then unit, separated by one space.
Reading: 21 mL
